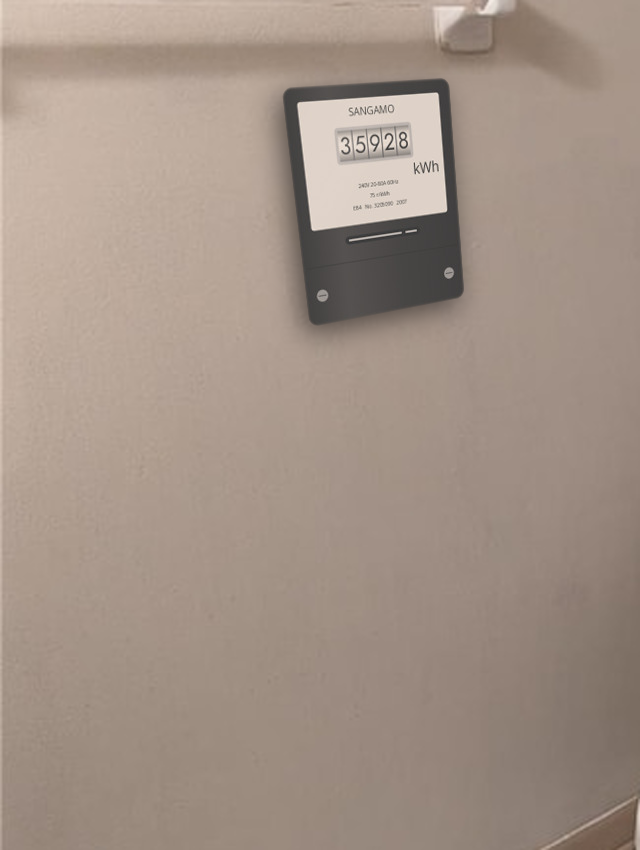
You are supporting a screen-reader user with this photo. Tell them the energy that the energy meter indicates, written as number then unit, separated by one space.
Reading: 35928 kWh
